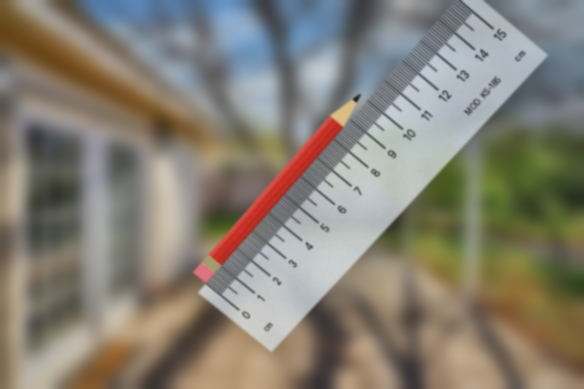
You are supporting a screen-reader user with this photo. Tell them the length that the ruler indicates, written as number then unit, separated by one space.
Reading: 10 cm
